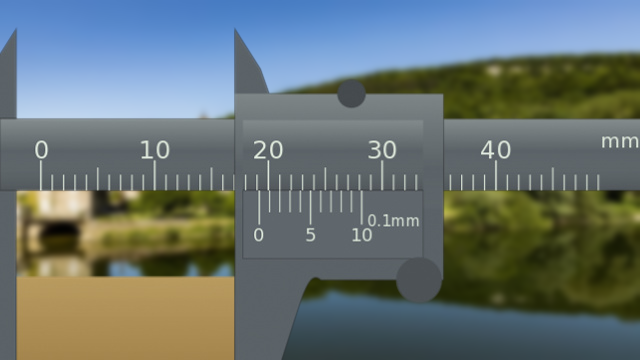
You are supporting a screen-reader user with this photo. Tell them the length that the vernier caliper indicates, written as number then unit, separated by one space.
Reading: 19.2 mm
